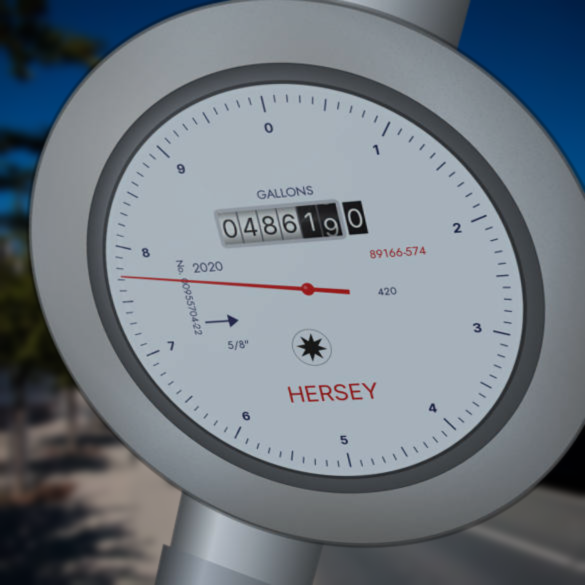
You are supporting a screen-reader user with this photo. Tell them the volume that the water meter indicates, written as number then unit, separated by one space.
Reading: 486187.7 gal
